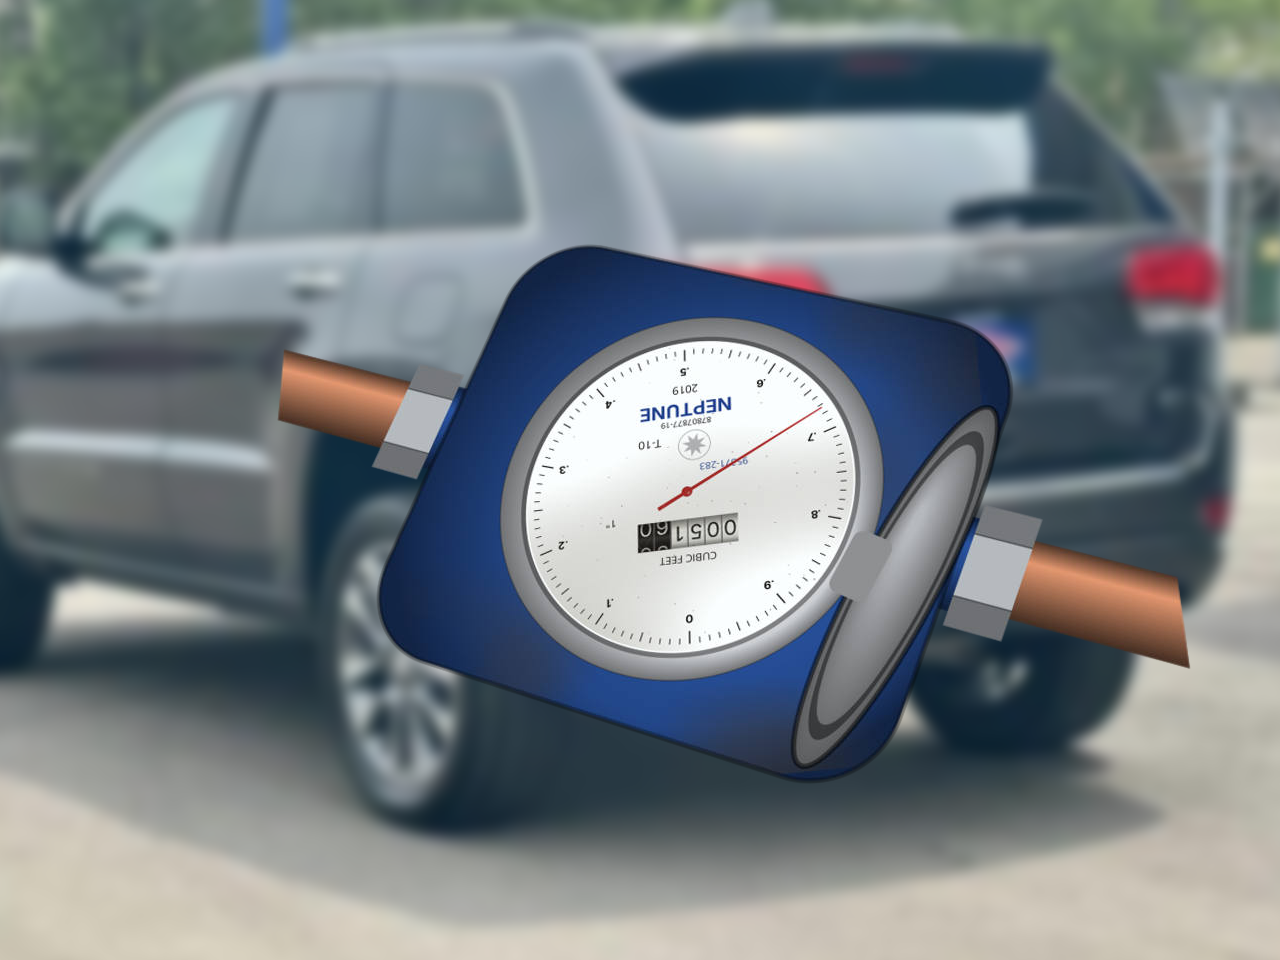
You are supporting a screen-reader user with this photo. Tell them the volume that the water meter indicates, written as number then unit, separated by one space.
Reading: 5159.67 ft³
